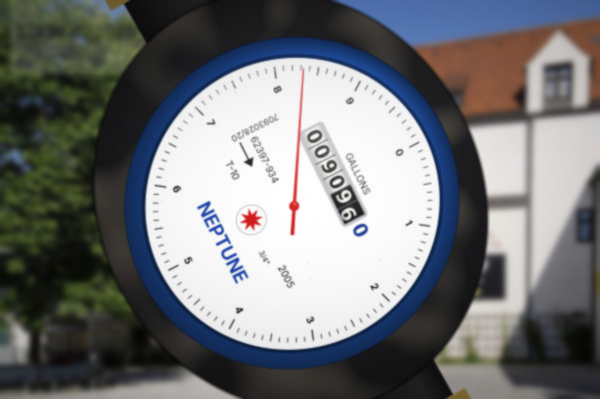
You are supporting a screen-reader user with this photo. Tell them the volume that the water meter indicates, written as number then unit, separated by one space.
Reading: 90958.3 gal
